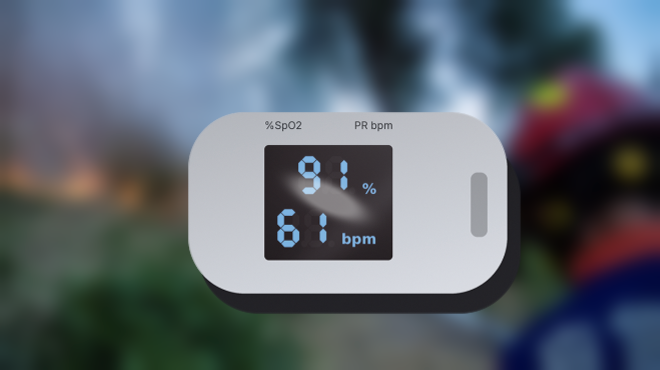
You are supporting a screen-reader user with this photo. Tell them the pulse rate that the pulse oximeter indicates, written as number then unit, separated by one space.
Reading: 61 bpm
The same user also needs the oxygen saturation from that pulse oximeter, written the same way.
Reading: 91 %
